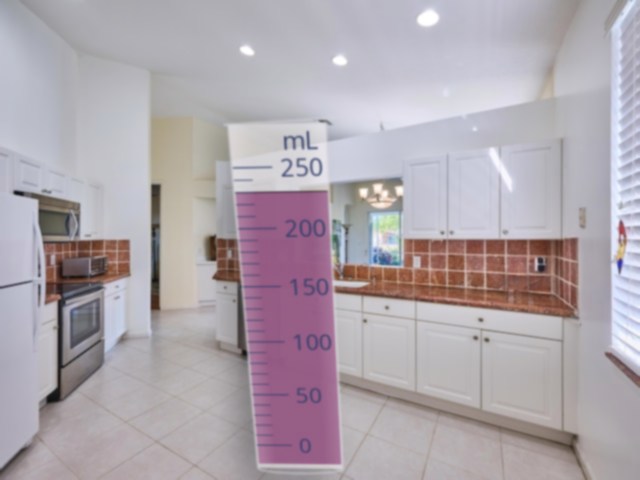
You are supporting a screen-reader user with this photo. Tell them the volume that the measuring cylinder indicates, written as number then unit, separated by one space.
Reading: 230 mL
